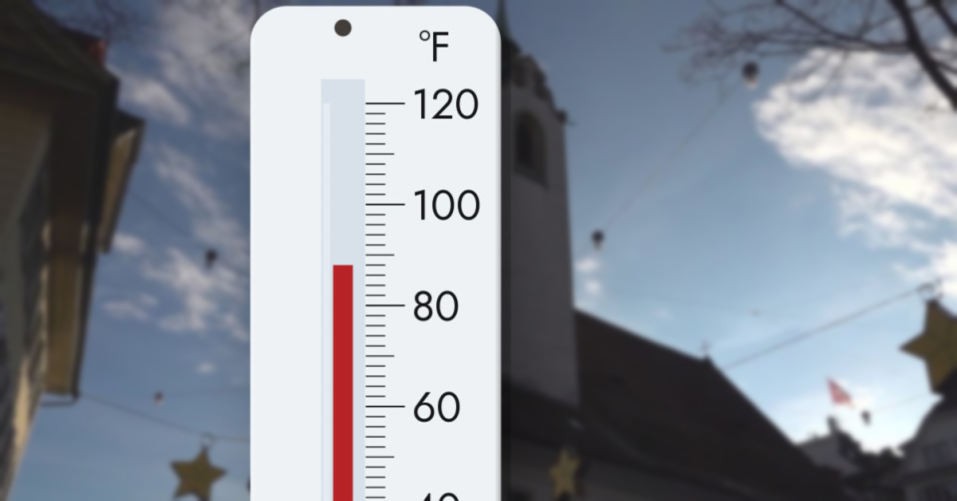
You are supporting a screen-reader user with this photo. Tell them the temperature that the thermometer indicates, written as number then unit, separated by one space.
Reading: 88 °F
